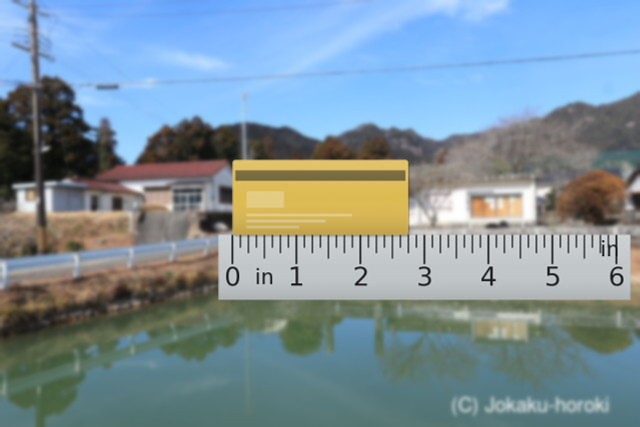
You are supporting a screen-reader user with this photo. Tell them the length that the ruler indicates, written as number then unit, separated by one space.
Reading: 2.75 in
